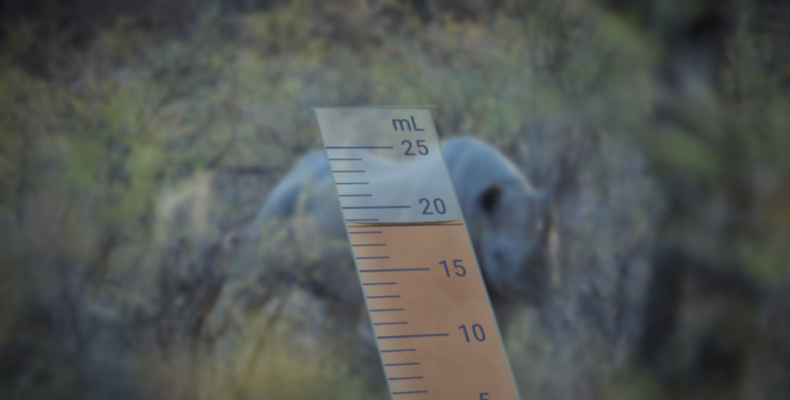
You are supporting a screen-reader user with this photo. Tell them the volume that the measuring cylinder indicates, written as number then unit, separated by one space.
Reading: 18.5 mL
